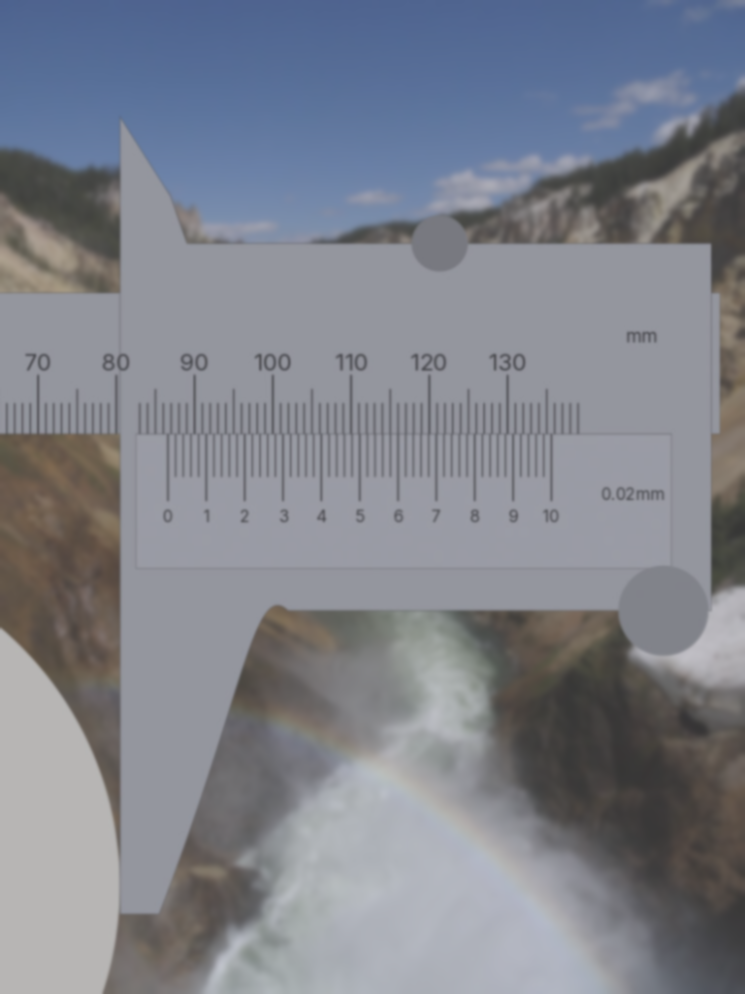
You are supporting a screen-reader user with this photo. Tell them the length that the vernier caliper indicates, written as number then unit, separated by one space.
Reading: 86.6 mm
